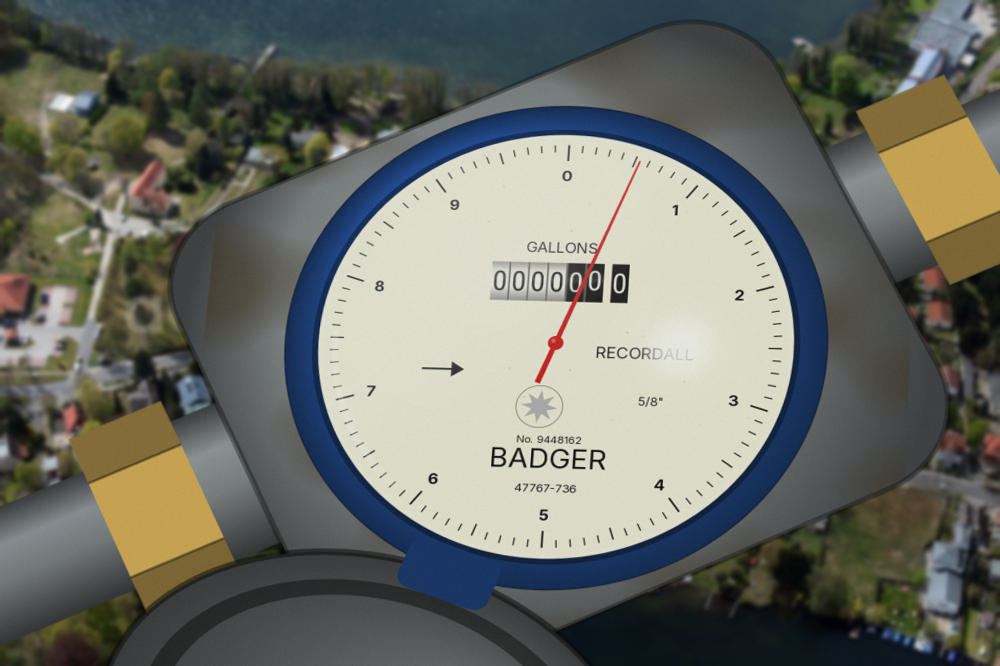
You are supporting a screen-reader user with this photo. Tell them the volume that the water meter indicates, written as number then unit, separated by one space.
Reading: 0.5 gal
